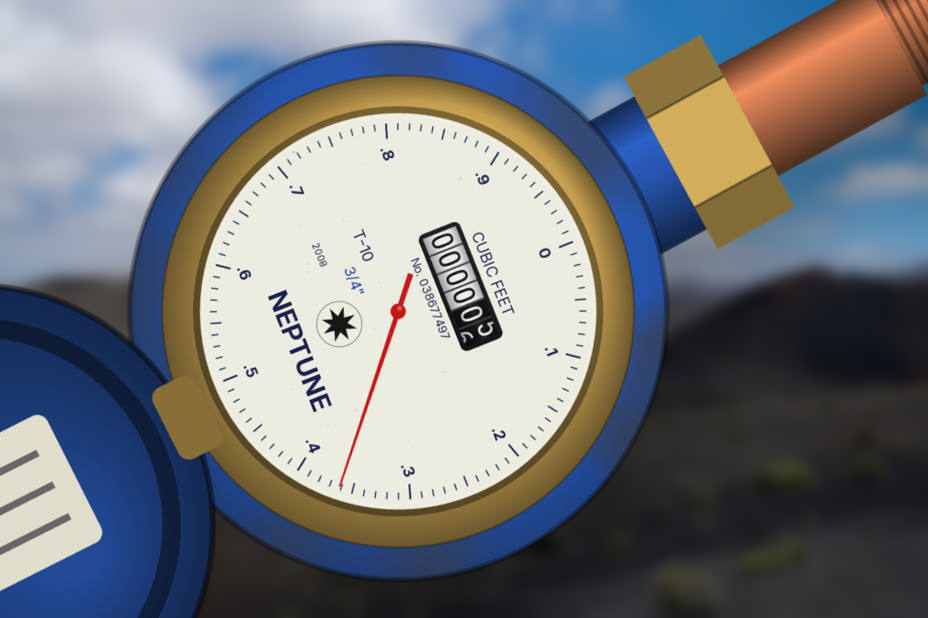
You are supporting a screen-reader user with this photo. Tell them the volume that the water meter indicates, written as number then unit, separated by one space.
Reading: 5.36 ft³
